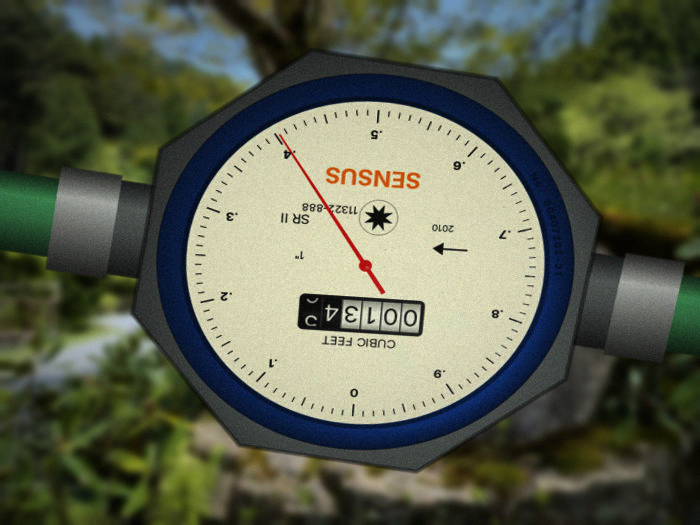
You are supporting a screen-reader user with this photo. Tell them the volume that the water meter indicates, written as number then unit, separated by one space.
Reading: 1345.40 ft³
